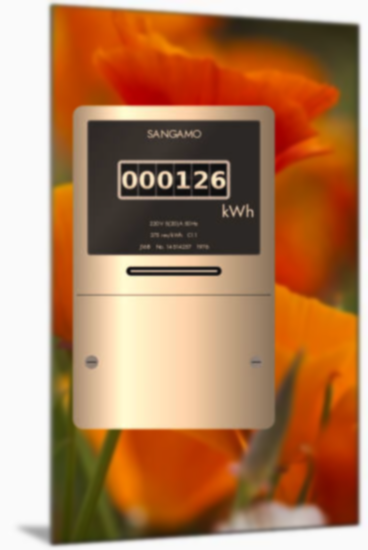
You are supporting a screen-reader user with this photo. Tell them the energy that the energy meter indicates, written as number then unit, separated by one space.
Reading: 126 kWh
